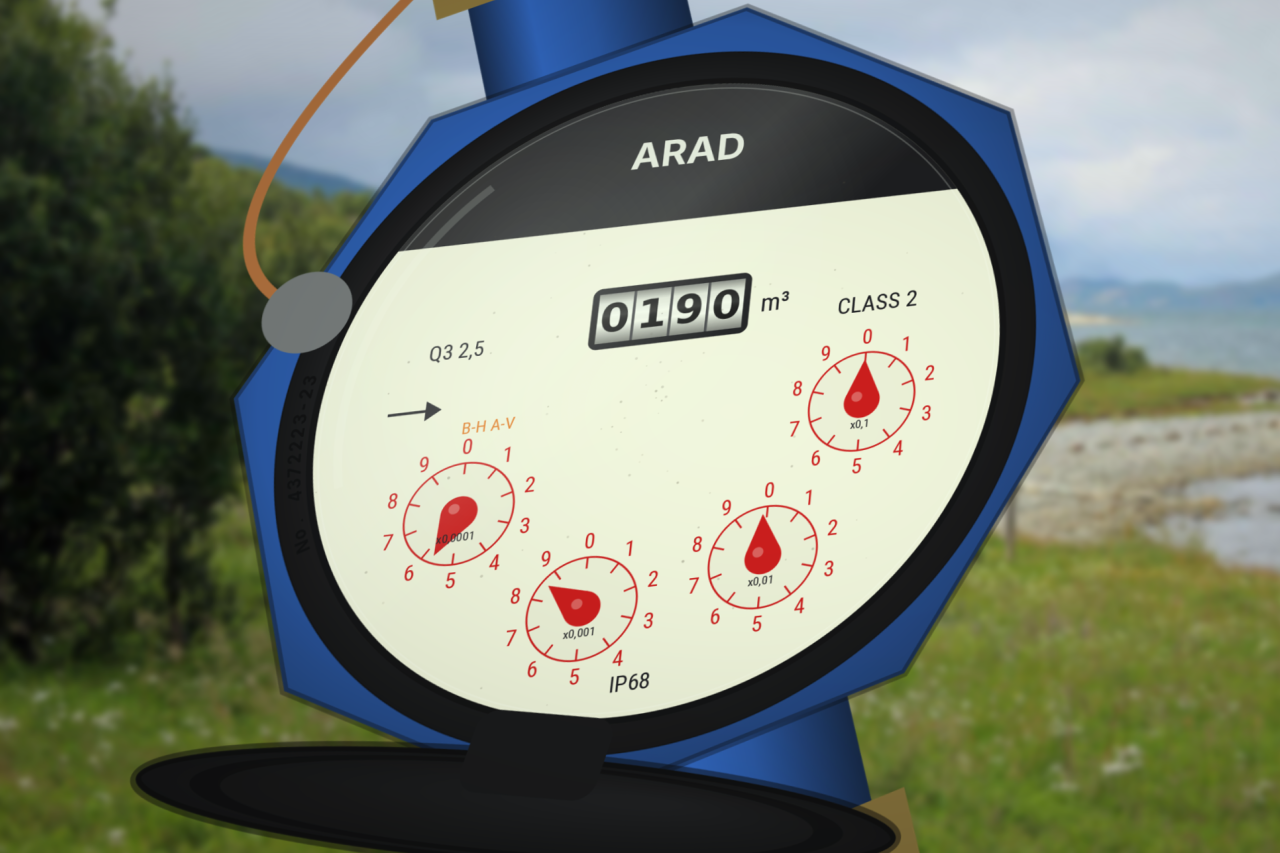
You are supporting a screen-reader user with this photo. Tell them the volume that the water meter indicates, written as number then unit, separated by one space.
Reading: 189.9985 m³
